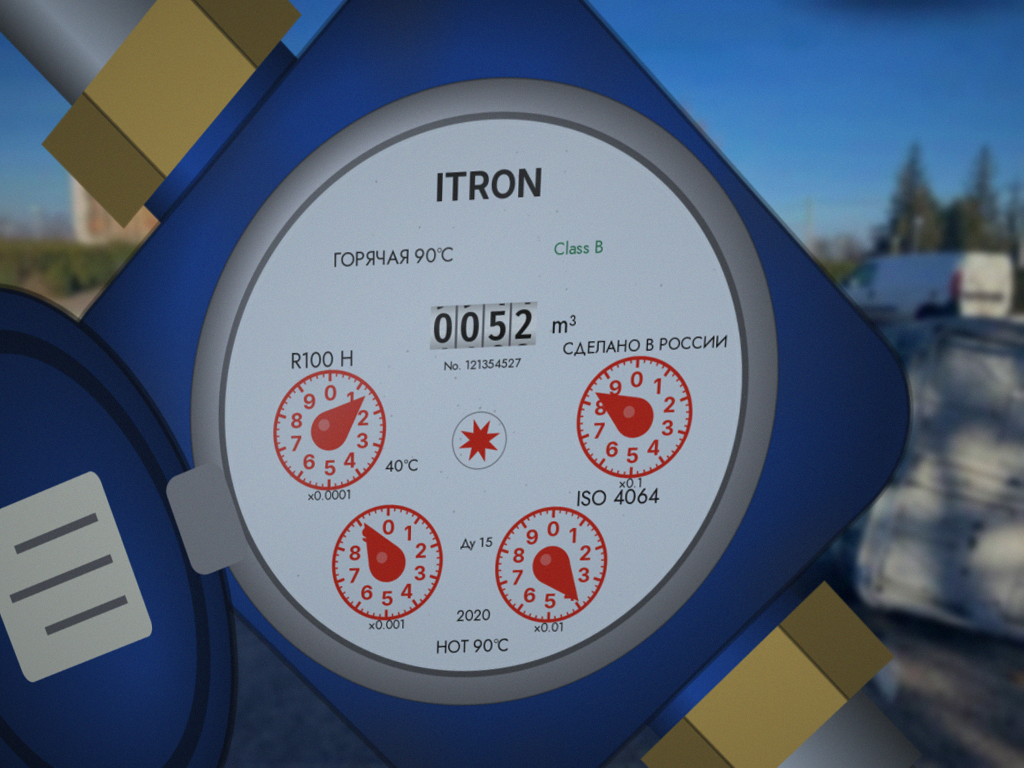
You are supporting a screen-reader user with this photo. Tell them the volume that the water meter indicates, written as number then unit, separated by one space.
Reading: 52.8391 m³
